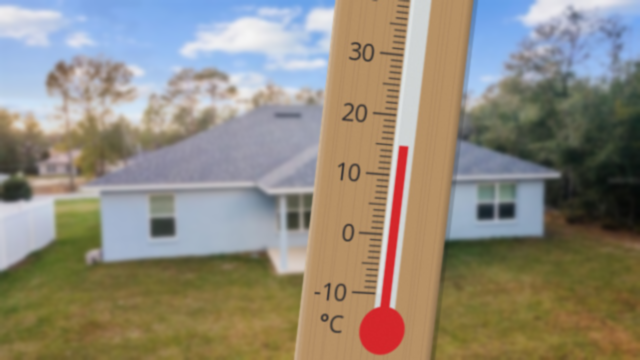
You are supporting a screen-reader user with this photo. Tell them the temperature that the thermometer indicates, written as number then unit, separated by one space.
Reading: 15 °C
